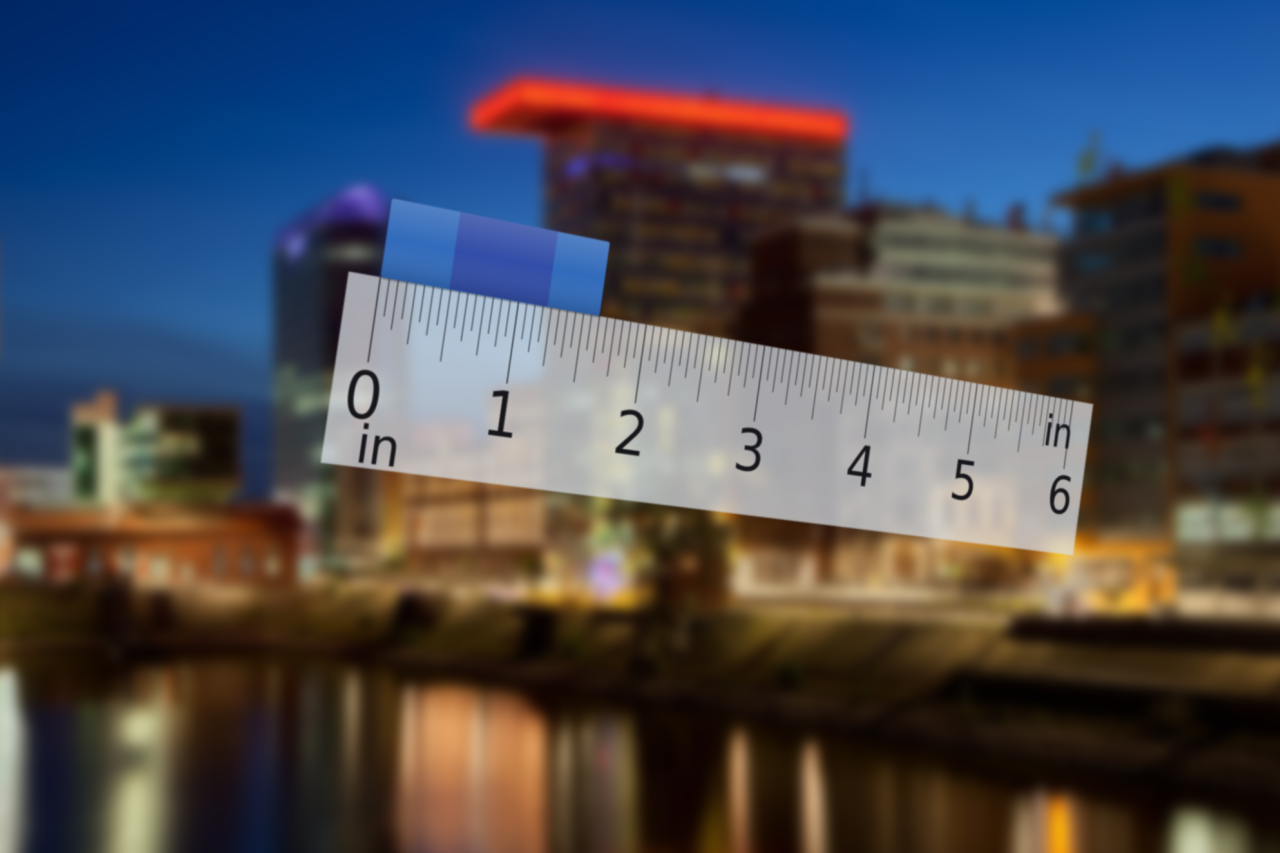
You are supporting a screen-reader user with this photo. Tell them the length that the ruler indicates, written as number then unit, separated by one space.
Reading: 1.625 in
